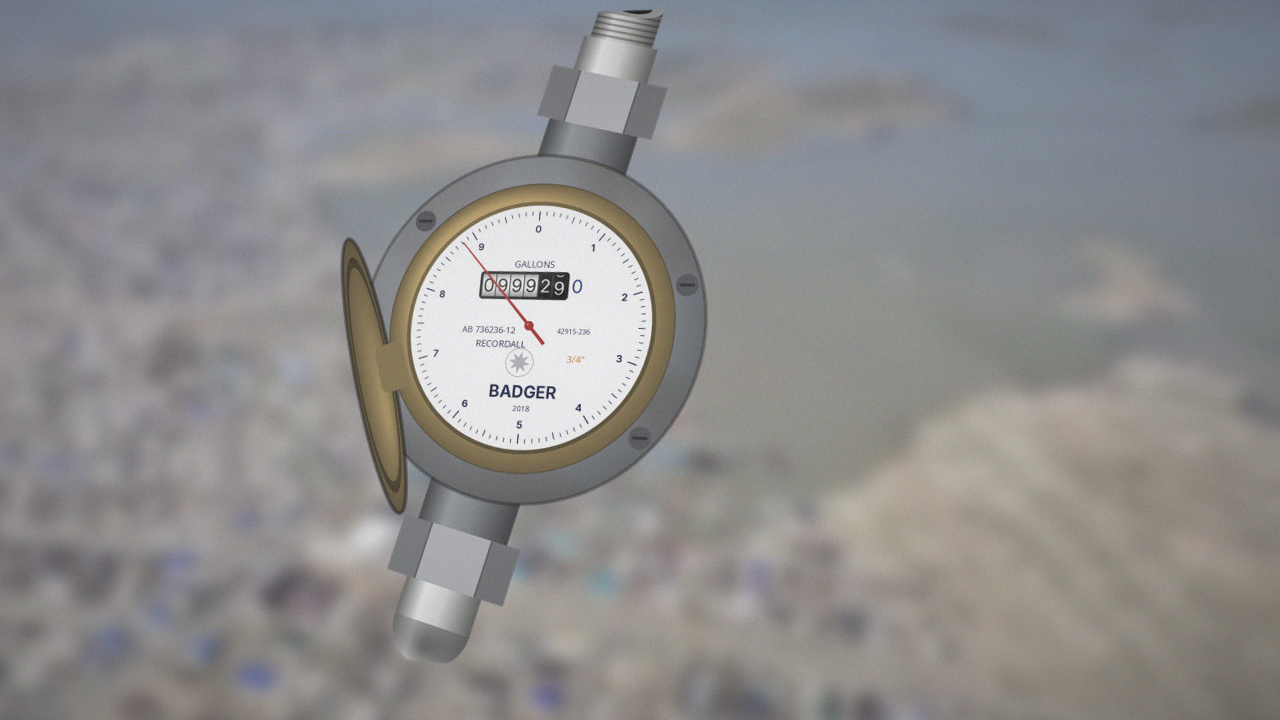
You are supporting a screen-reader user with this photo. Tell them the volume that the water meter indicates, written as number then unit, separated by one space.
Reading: 999288.8 gal
